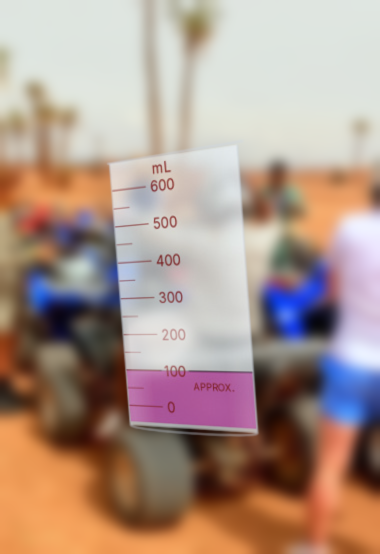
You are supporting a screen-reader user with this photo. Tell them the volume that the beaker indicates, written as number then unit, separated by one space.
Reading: 100 mL
